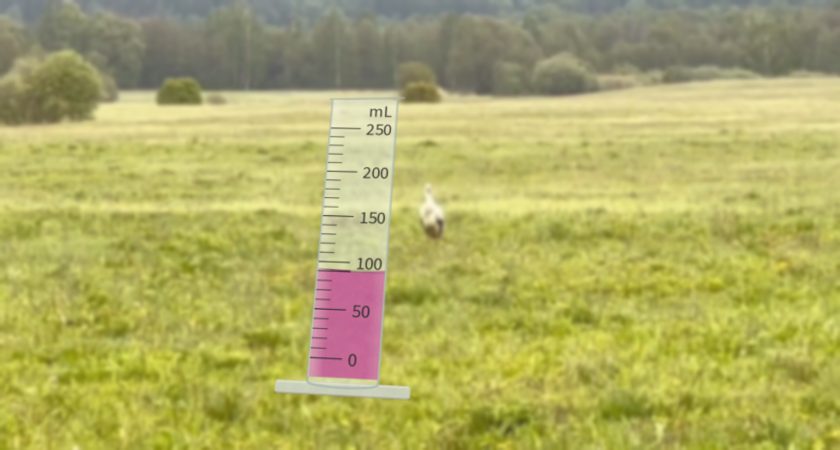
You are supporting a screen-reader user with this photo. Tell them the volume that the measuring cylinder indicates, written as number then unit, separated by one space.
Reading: 90 mL
